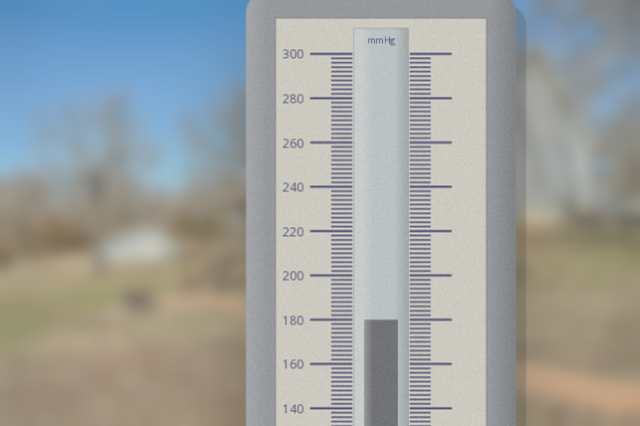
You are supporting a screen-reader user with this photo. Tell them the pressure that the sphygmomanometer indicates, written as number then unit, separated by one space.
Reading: 180 mmHg
